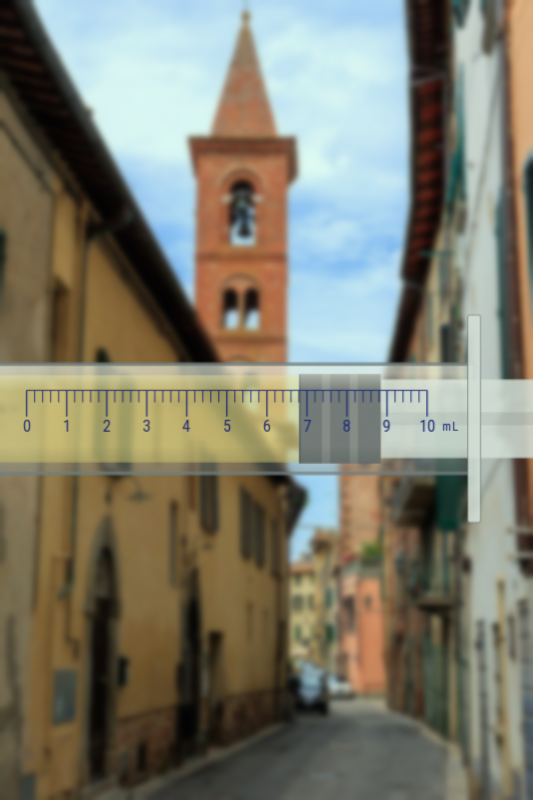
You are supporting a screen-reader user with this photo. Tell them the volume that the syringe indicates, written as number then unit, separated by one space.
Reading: 6.8 mL
